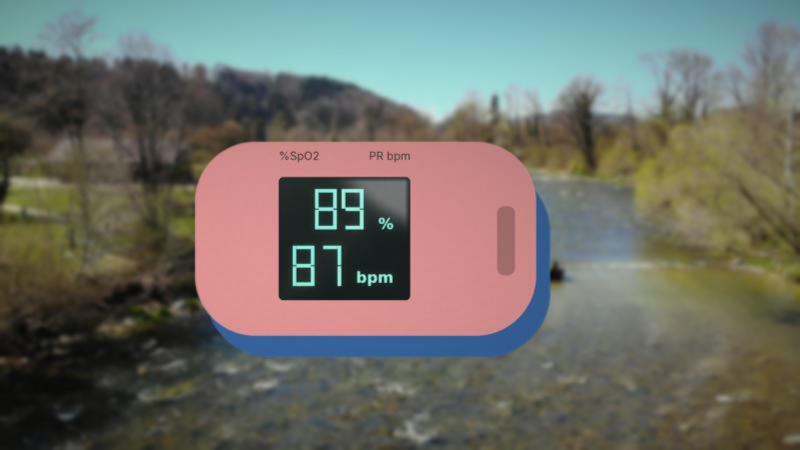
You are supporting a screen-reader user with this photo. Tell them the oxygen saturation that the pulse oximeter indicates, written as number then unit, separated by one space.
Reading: 89 %
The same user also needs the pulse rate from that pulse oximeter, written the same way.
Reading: 87 bpm
